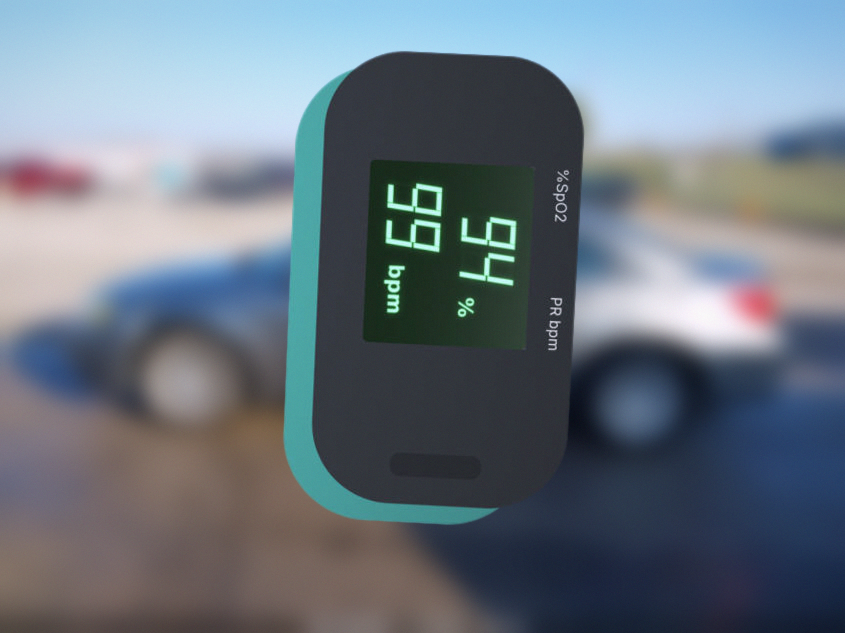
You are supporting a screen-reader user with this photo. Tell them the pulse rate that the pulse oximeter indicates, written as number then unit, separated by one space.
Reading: 99 bpm
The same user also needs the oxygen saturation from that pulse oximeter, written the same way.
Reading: 94 %
